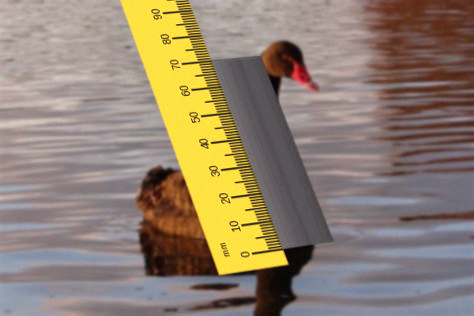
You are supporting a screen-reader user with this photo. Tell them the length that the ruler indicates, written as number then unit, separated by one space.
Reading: 70 mm
